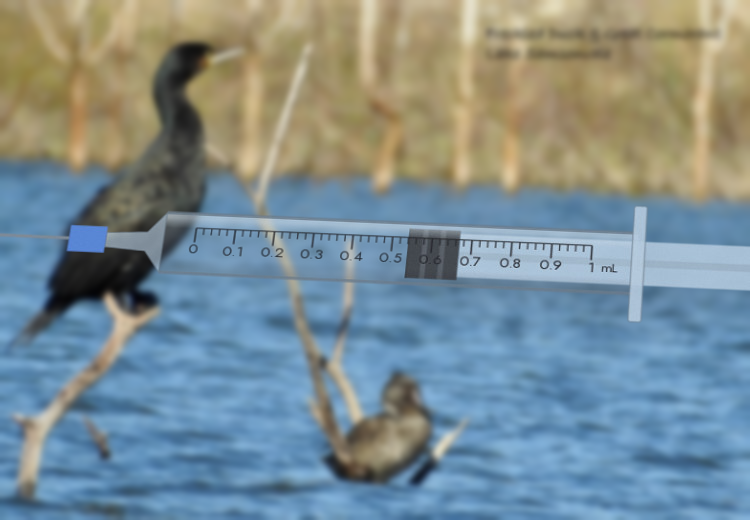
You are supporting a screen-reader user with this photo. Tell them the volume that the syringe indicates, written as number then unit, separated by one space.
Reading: 0.54 mL
